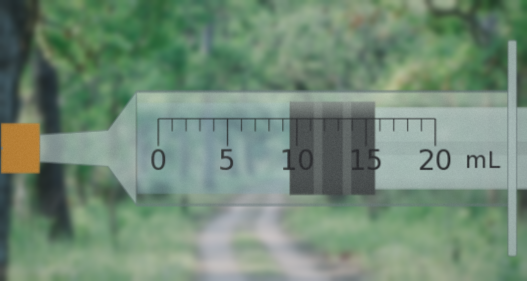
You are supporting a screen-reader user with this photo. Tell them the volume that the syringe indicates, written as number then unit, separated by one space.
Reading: 9.5 mL
